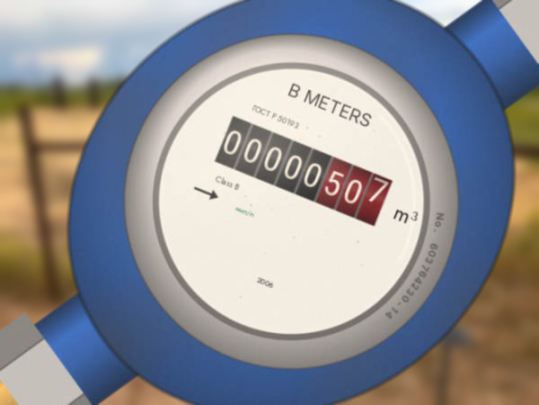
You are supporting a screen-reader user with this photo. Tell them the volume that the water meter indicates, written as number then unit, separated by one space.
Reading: 0.507 m³
